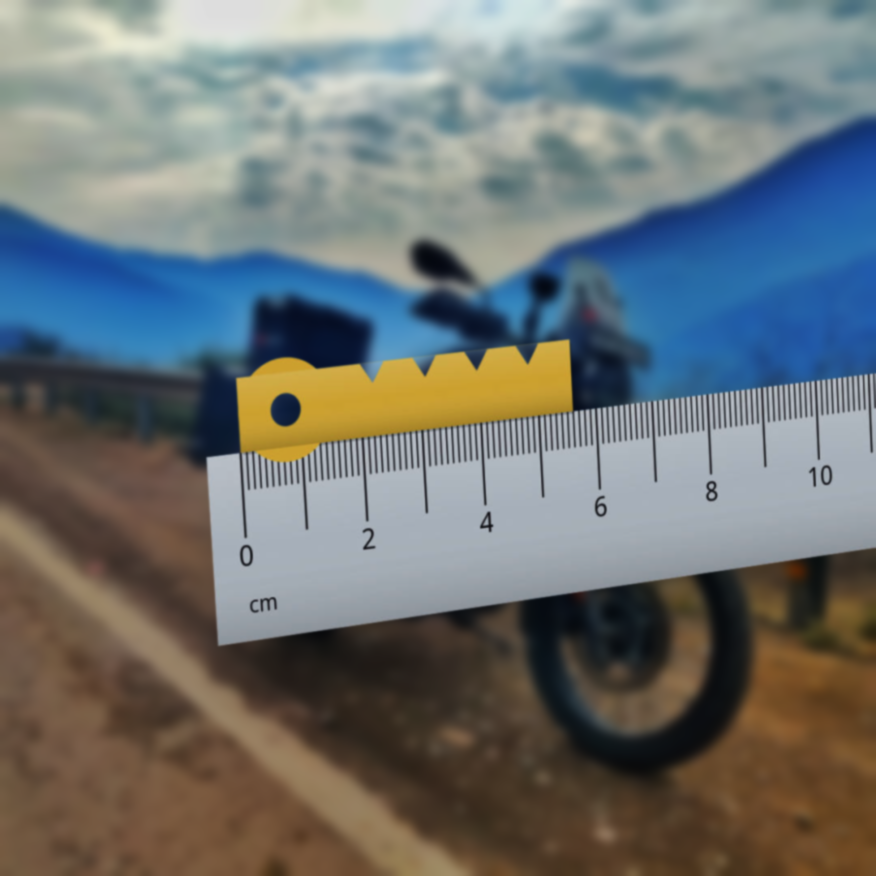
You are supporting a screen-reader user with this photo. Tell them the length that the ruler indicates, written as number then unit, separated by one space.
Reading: 5.6 cm
